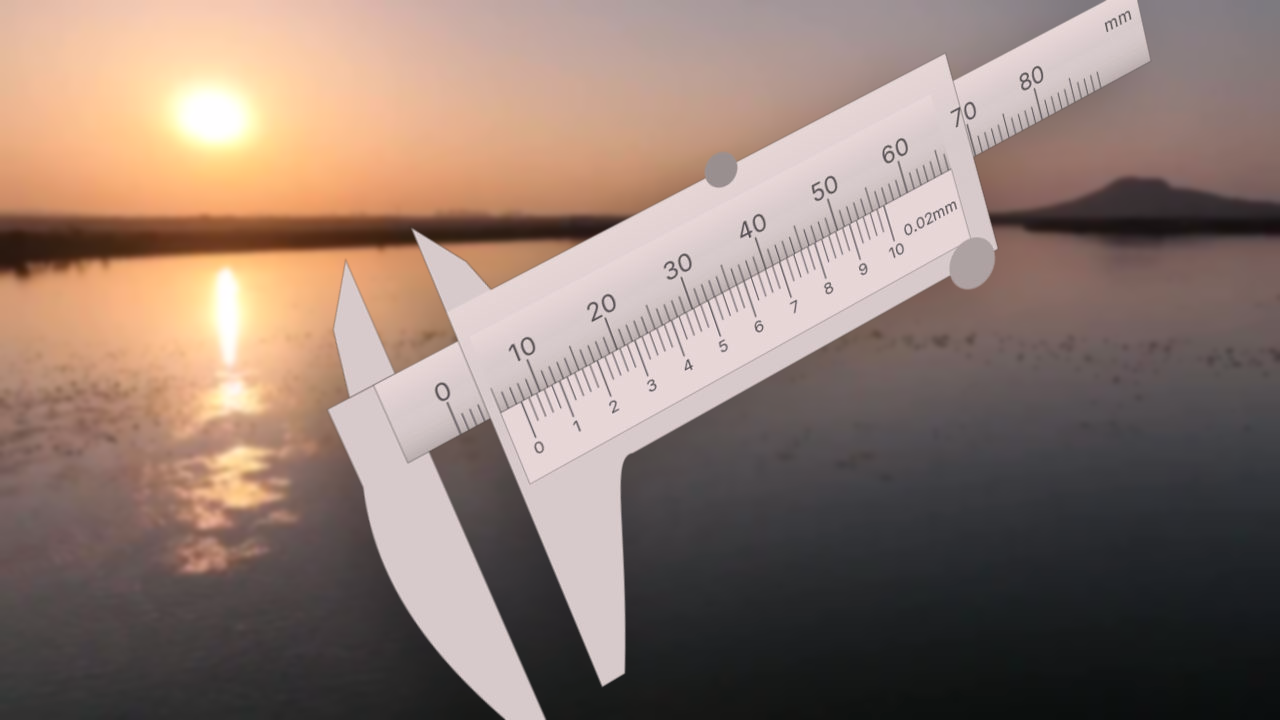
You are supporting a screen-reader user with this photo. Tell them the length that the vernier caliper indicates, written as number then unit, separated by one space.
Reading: 7.6 mm
